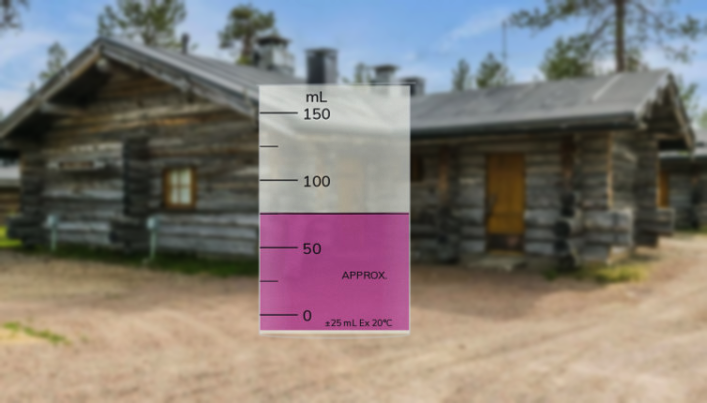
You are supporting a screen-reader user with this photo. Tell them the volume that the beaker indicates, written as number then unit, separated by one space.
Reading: 75 mL
